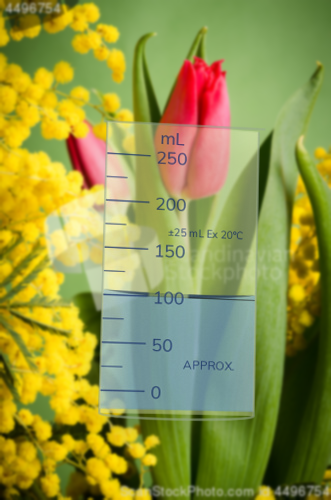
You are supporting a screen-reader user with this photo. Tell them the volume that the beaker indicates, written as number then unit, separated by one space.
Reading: 100 mL
